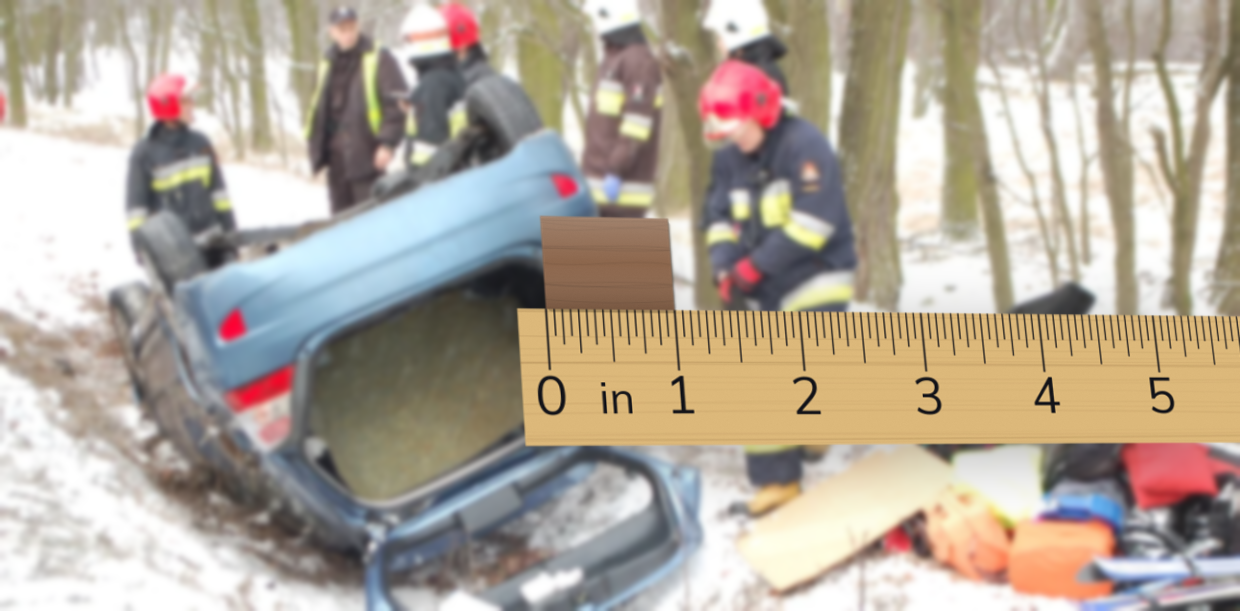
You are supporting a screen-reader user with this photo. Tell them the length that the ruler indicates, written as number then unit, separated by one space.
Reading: 1 in
